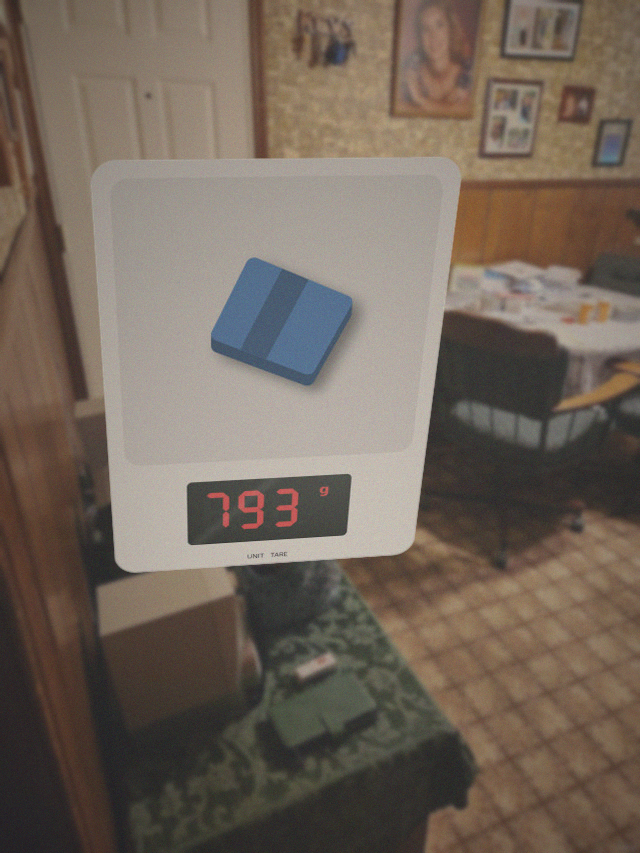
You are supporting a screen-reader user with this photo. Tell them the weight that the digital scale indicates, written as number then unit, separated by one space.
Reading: 793 g
